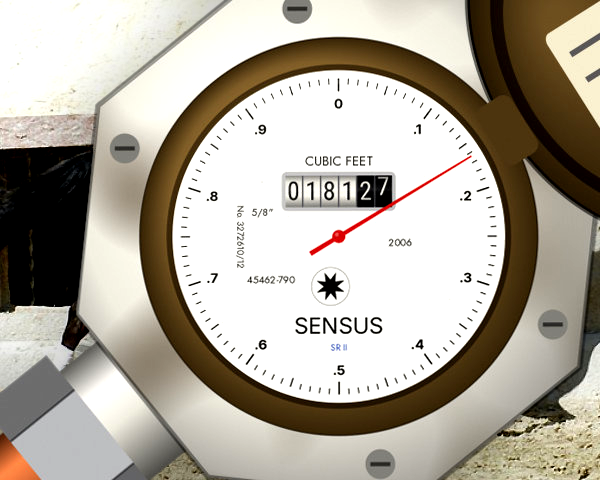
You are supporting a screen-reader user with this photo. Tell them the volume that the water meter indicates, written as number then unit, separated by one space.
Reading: 18127.16 ft³
